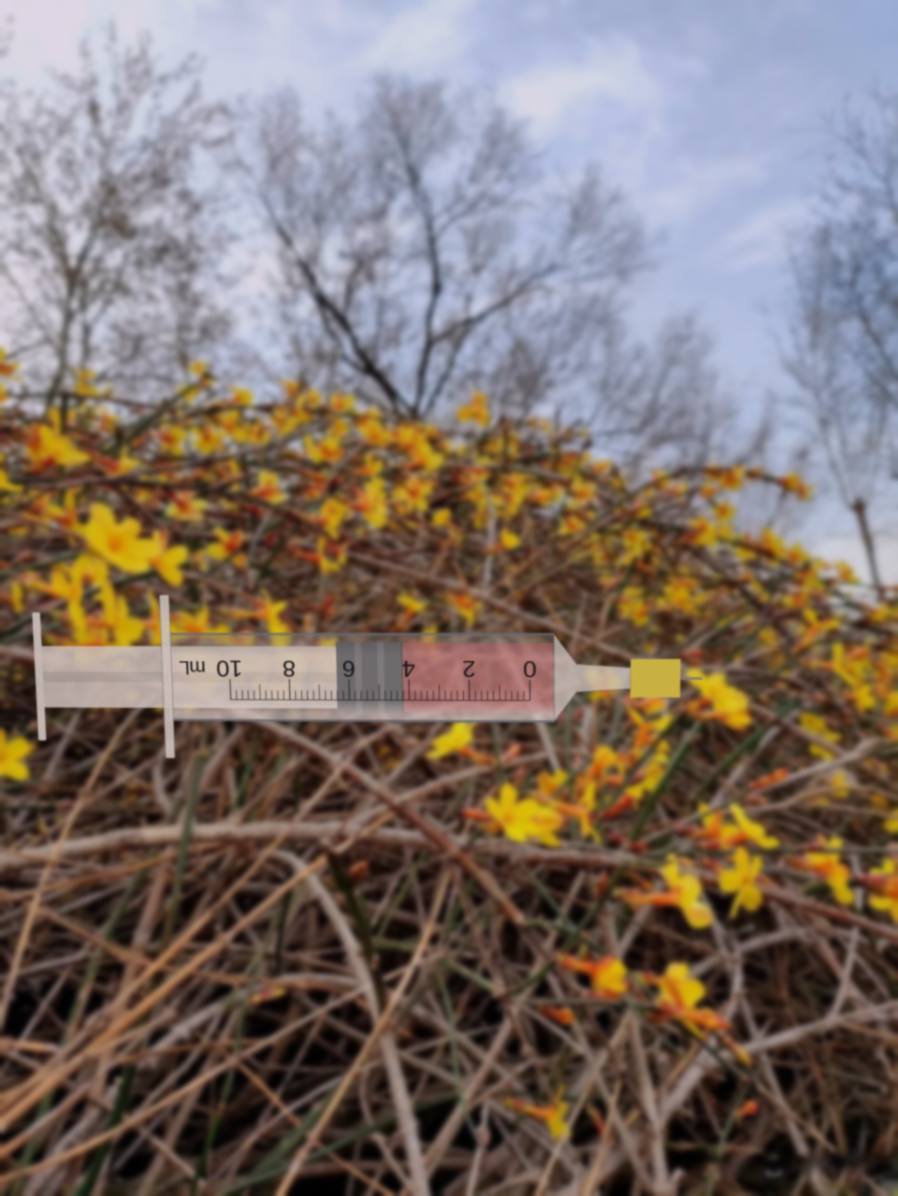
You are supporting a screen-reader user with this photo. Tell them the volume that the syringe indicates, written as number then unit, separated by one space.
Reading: 4.2 mL
